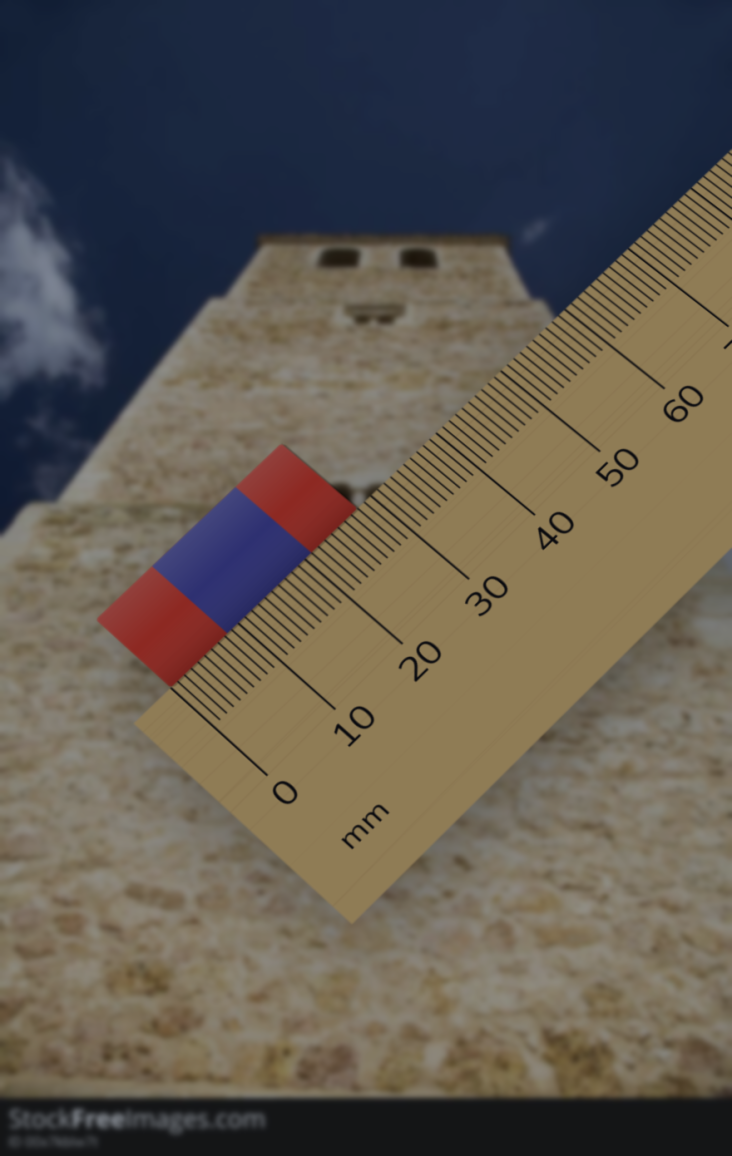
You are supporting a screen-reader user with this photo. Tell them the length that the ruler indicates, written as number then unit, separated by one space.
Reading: 28 mm
